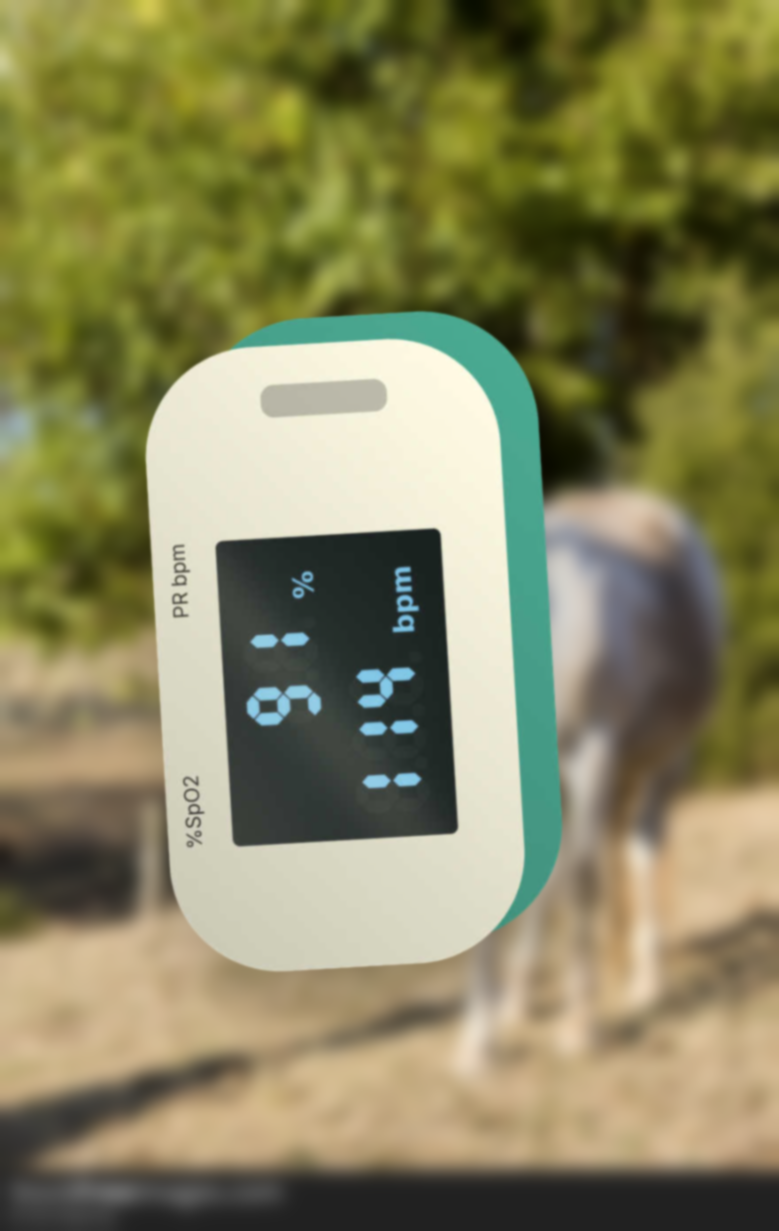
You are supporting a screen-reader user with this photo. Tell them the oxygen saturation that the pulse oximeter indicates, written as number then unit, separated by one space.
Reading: 91 %
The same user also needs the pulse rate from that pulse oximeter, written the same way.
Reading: 114 bpm
